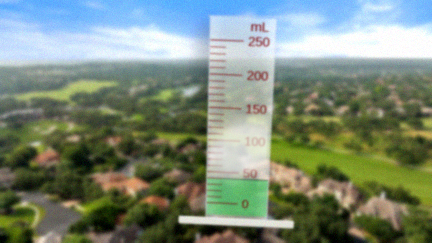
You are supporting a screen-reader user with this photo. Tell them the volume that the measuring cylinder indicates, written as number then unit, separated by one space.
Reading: 40 mL
